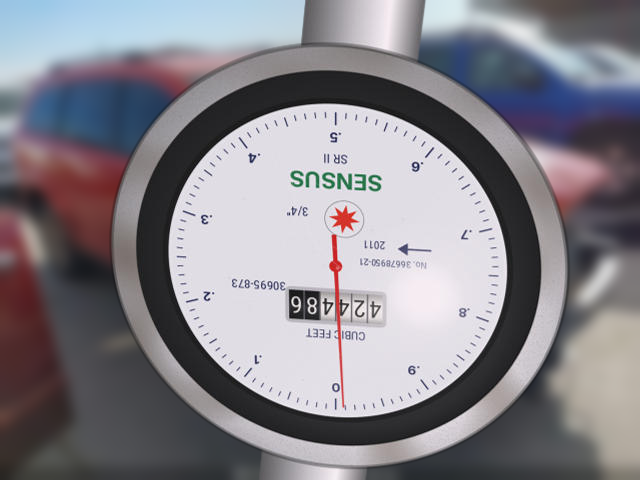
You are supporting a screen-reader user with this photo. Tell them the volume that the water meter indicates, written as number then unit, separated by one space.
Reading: 424485.99 ft³
